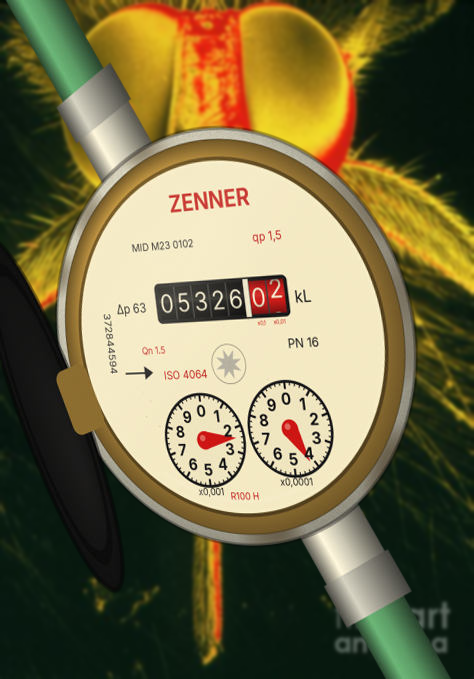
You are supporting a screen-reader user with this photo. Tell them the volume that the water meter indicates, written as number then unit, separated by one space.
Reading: 5326.0224 kL
